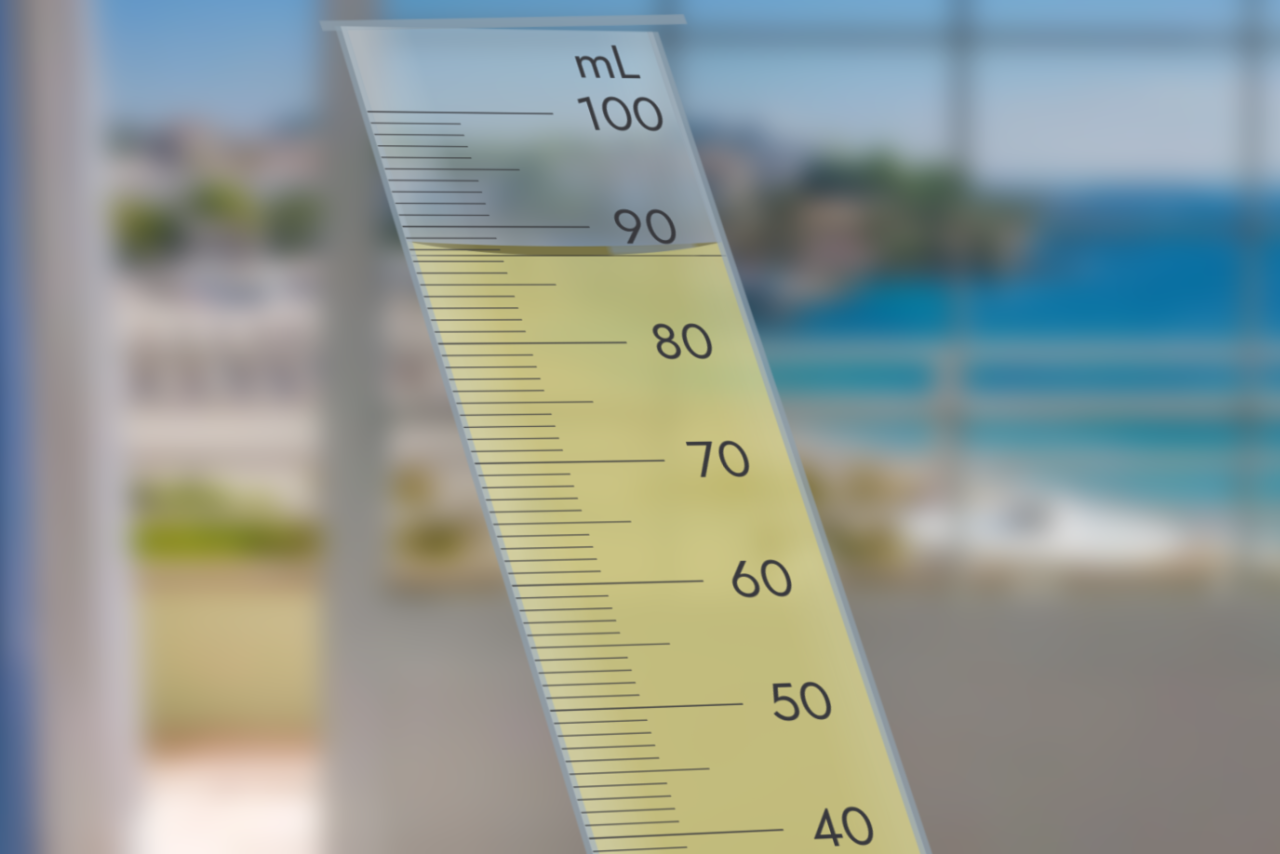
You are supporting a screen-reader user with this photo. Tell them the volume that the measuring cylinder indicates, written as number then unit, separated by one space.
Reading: 87.5 mL
